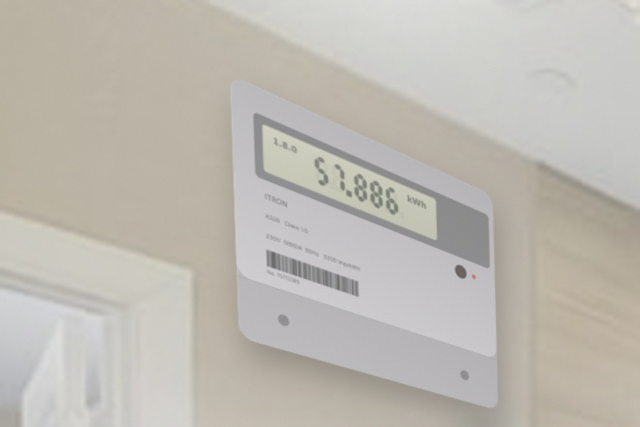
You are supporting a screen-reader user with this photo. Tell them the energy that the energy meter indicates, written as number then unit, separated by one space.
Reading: 57.886 kWh
